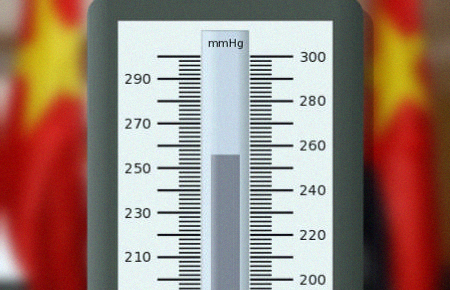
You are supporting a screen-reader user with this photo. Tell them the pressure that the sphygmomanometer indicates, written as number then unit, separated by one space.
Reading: 256 mmHg
